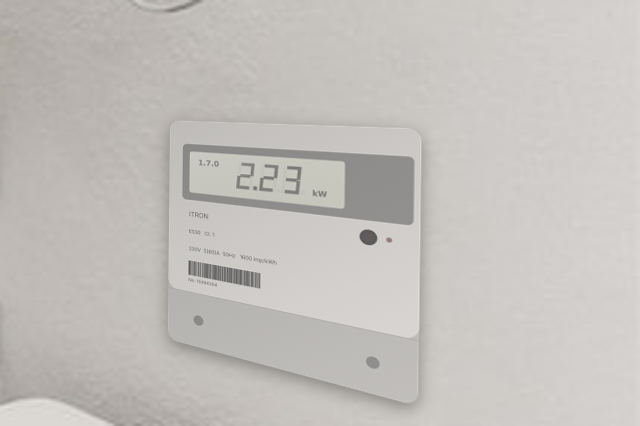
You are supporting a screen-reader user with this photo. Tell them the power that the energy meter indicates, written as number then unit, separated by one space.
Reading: 2.23 kW
